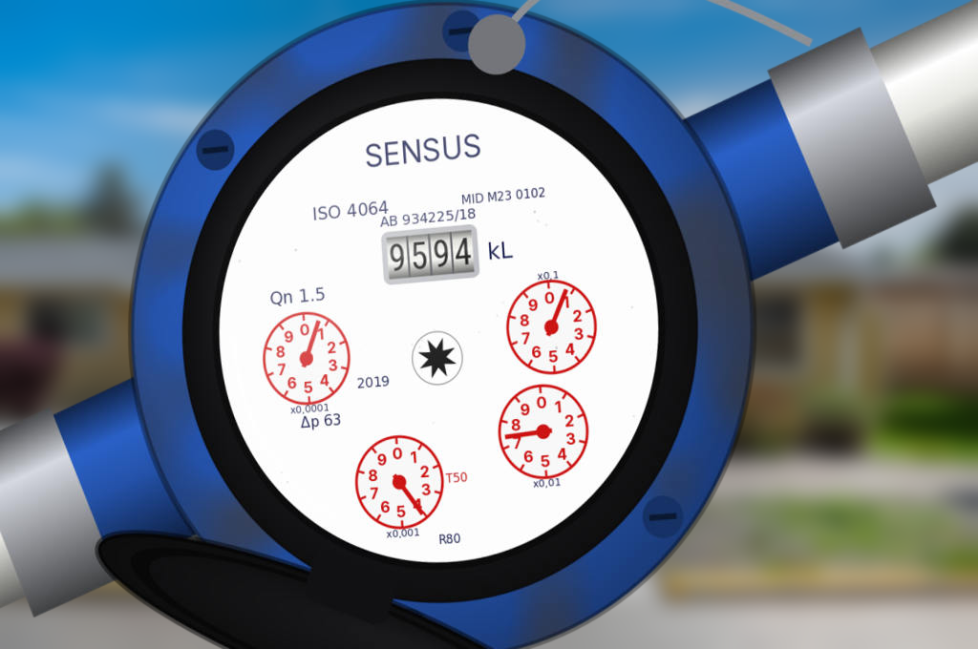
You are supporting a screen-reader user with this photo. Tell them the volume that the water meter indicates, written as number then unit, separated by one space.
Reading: 9594.0740 kL
